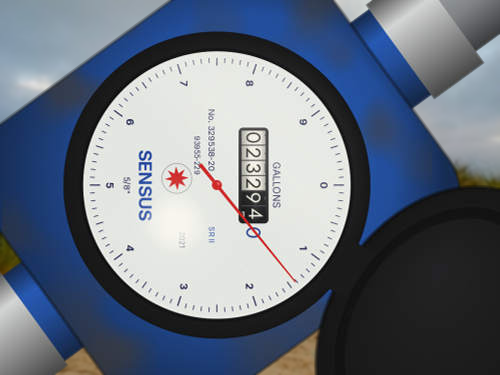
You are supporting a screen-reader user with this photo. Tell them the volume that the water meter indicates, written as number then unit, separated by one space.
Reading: 232941.4 gal
